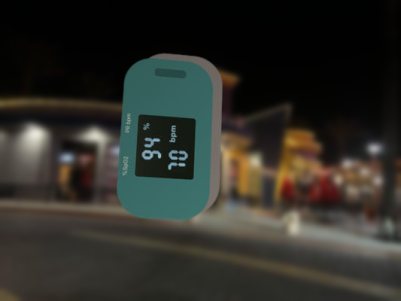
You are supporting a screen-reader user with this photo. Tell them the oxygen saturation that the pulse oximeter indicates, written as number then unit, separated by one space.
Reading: 94 %
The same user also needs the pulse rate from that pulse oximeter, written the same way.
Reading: 70 bpm
